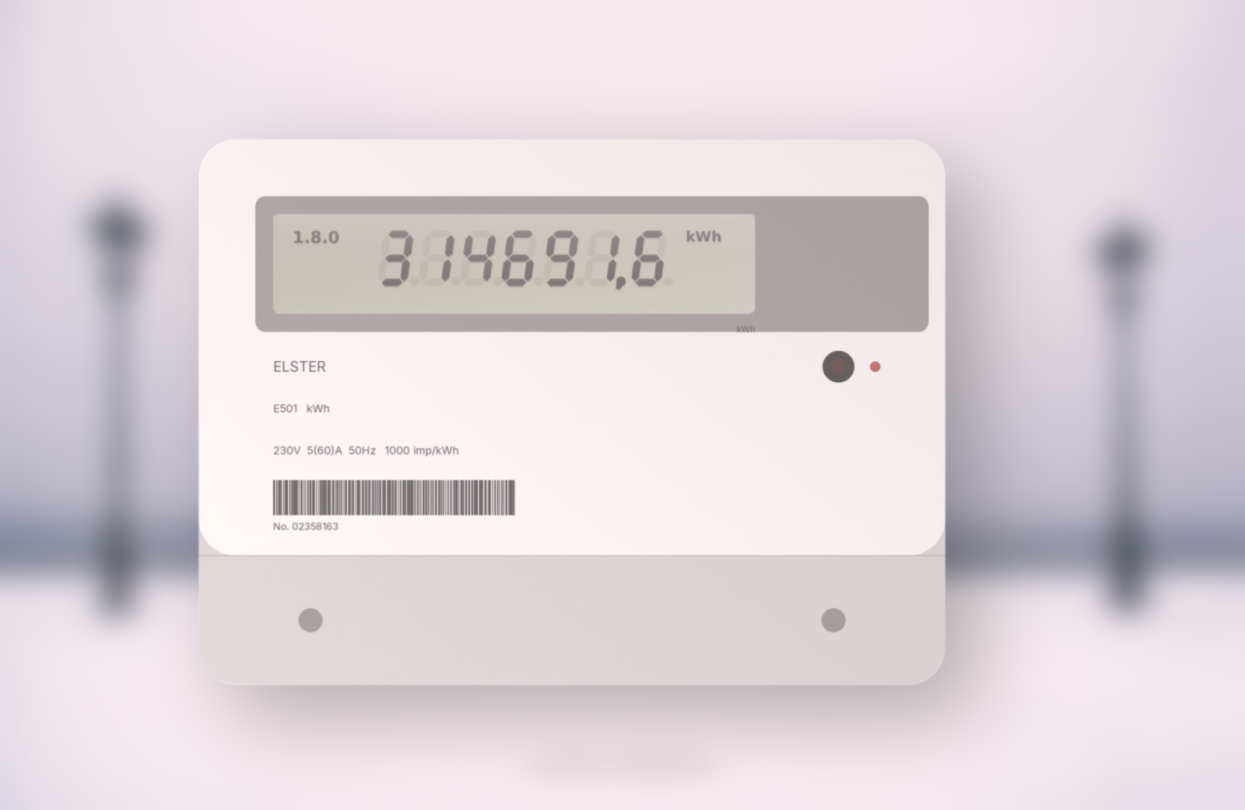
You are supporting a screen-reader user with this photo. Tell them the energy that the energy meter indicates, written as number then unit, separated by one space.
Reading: 314691.6 kWh
